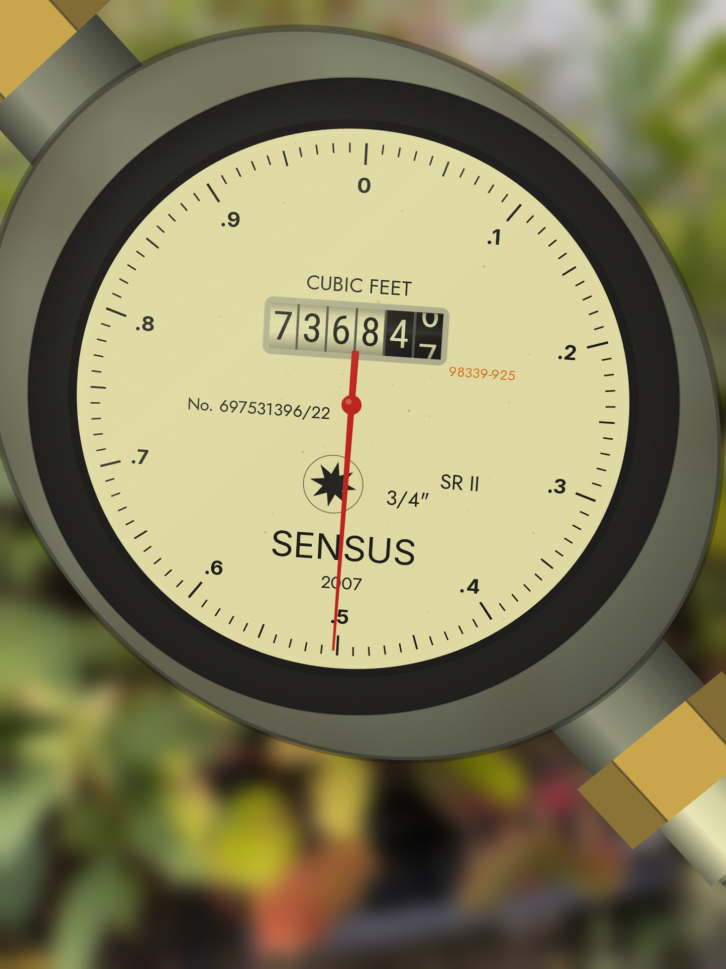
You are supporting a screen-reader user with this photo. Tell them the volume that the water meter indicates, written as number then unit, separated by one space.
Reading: 736846.50 ft³
